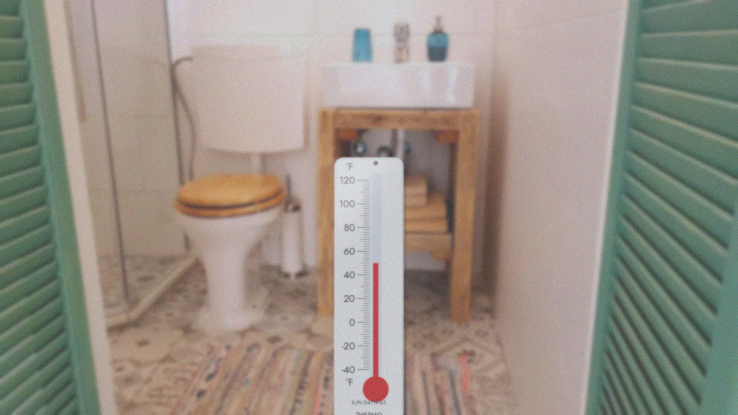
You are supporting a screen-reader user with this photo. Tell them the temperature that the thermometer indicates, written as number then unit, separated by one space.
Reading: 50 °F
